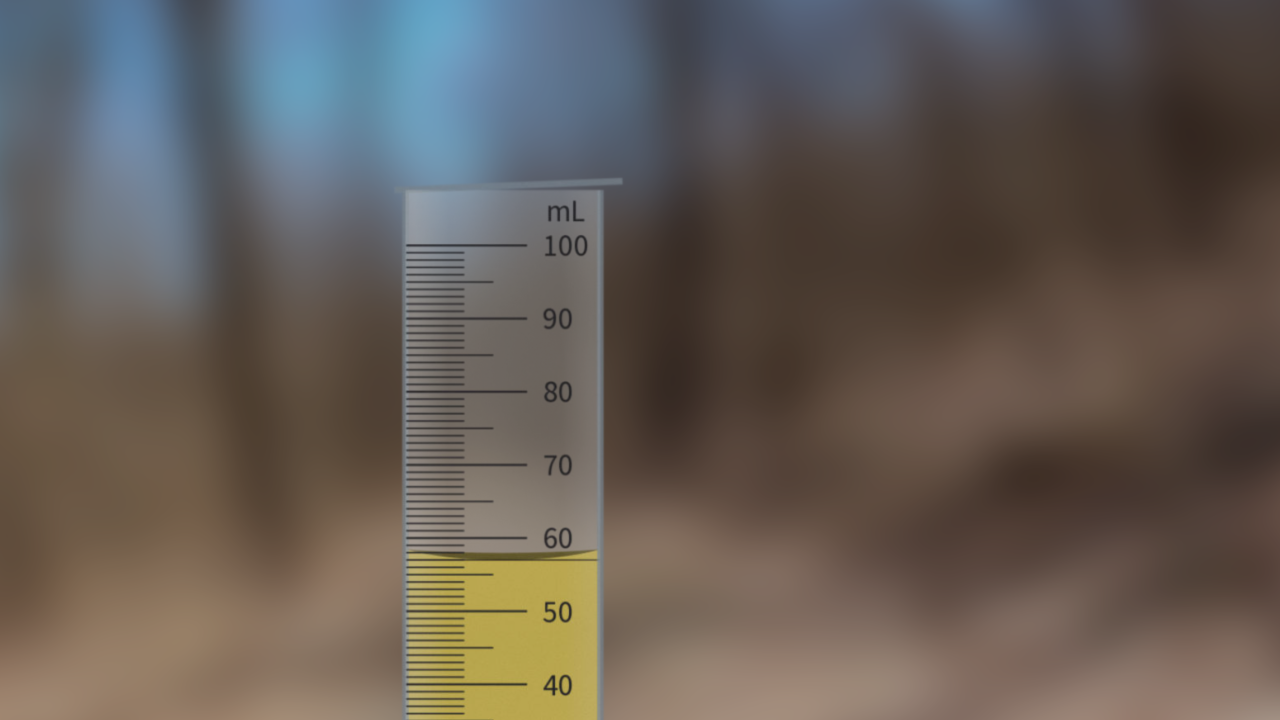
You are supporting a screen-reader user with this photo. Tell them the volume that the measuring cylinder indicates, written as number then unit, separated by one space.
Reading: 57 mL
